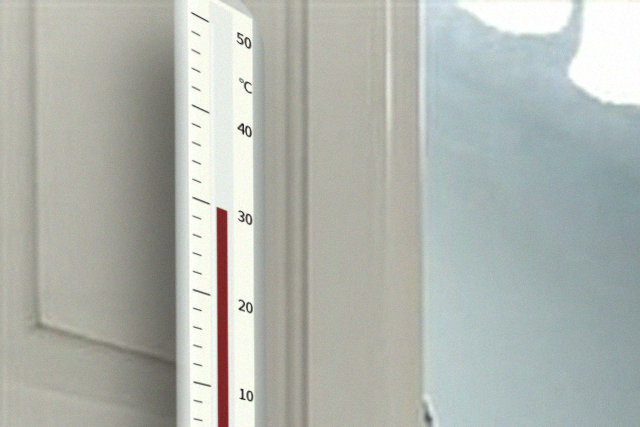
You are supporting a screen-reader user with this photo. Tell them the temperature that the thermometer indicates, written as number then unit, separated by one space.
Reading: 30 °C
